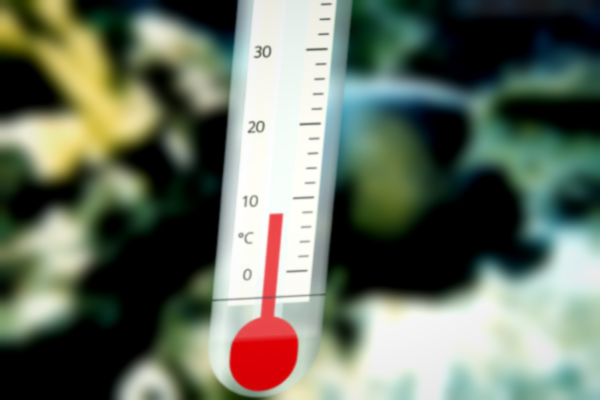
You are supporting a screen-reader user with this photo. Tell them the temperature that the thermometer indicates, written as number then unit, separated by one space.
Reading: 8 °C
